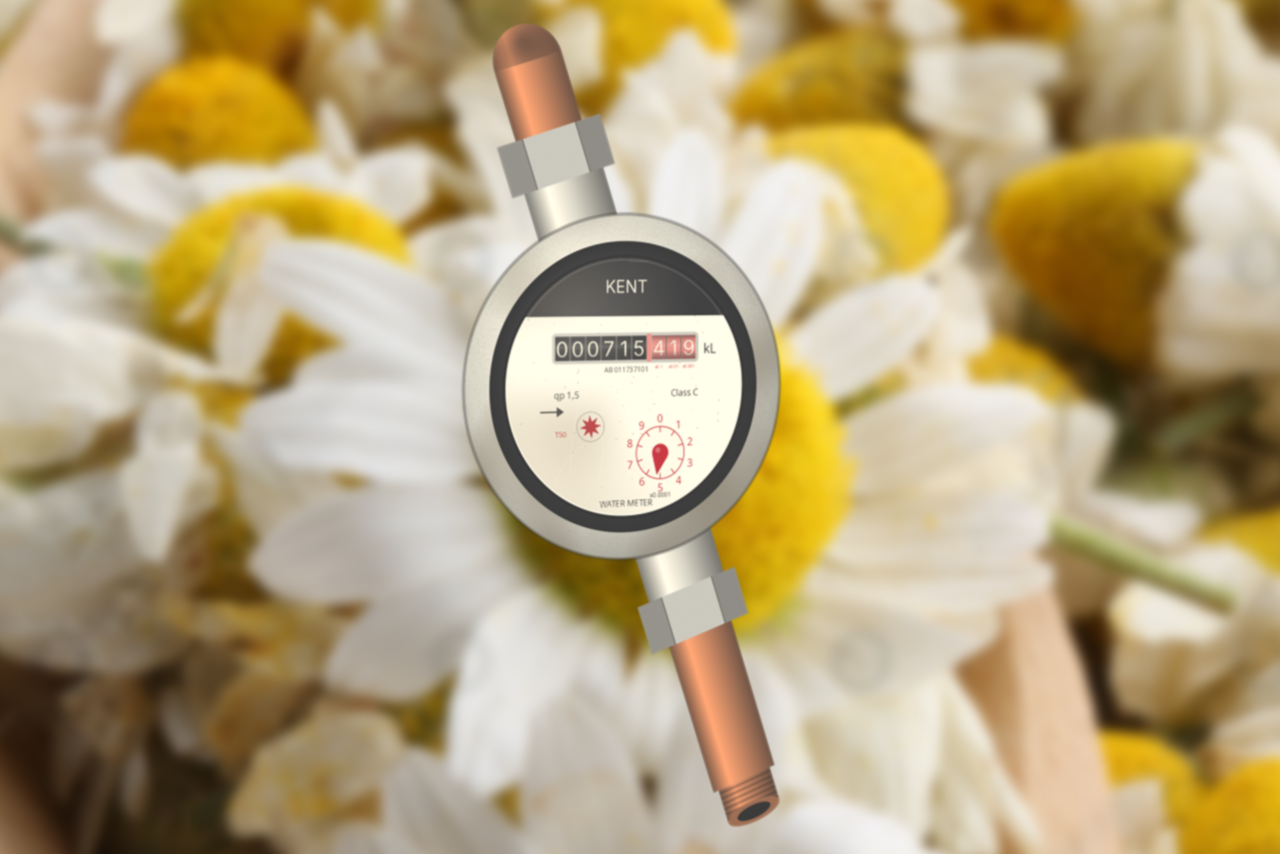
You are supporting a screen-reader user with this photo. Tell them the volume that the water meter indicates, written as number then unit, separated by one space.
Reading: 715.4195 kL
